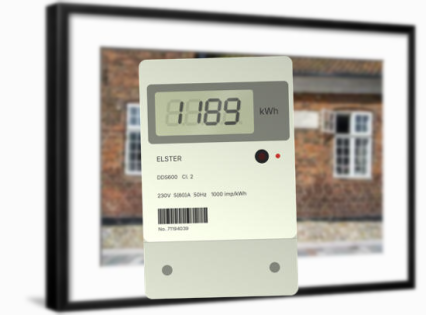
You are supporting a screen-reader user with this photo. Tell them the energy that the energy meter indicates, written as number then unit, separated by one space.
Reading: 1189 kWh
